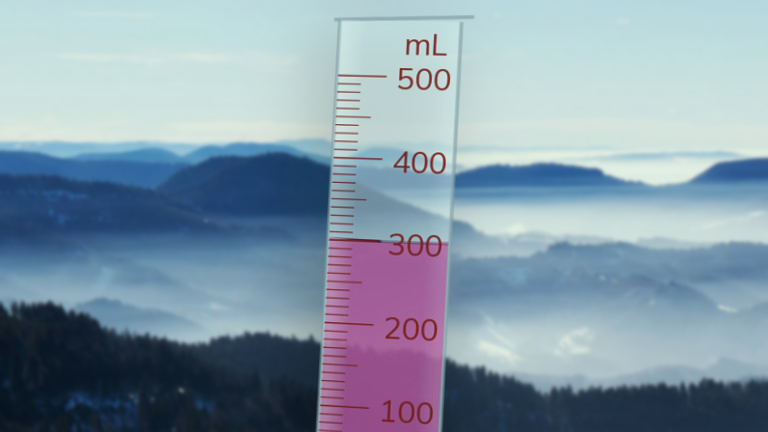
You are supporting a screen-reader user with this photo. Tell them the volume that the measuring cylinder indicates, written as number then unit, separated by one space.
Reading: 300 mL
